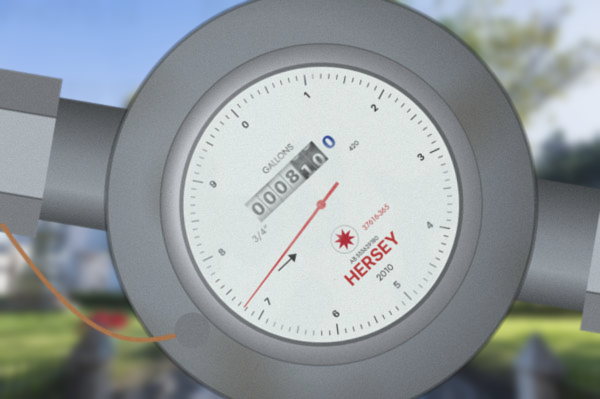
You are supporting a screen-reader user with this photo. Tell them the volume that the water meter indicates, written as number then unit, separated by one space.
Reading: 8097.2 gal
